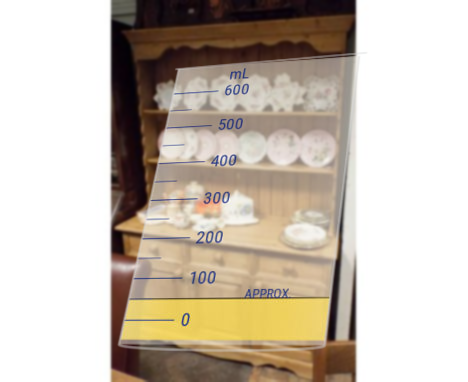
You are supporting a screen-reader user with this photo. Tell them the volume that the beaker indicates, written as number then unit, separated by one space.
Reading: 50 mL
